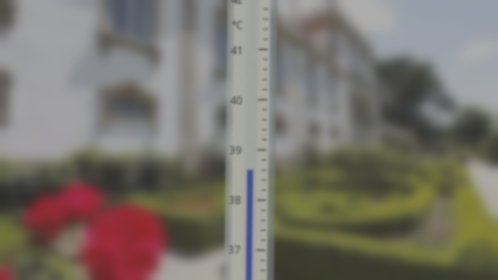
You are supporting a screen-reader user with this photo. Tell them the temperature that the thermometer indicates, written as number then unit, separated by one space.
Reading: 38.6 °C
